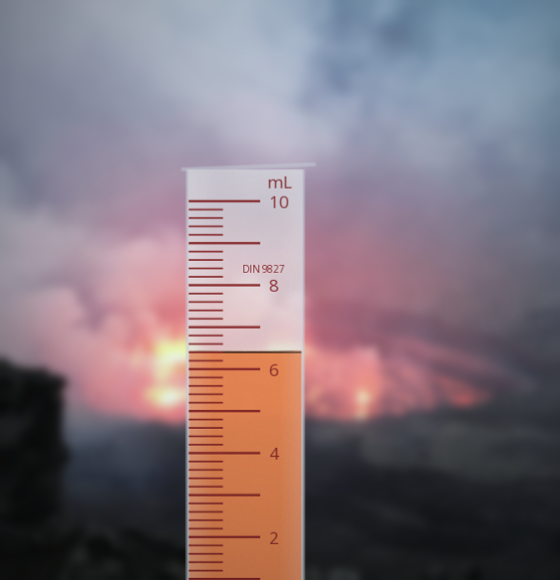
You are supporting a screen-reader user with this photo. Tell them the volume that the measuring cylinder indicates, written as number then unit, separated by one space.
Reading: 6.4 mL
